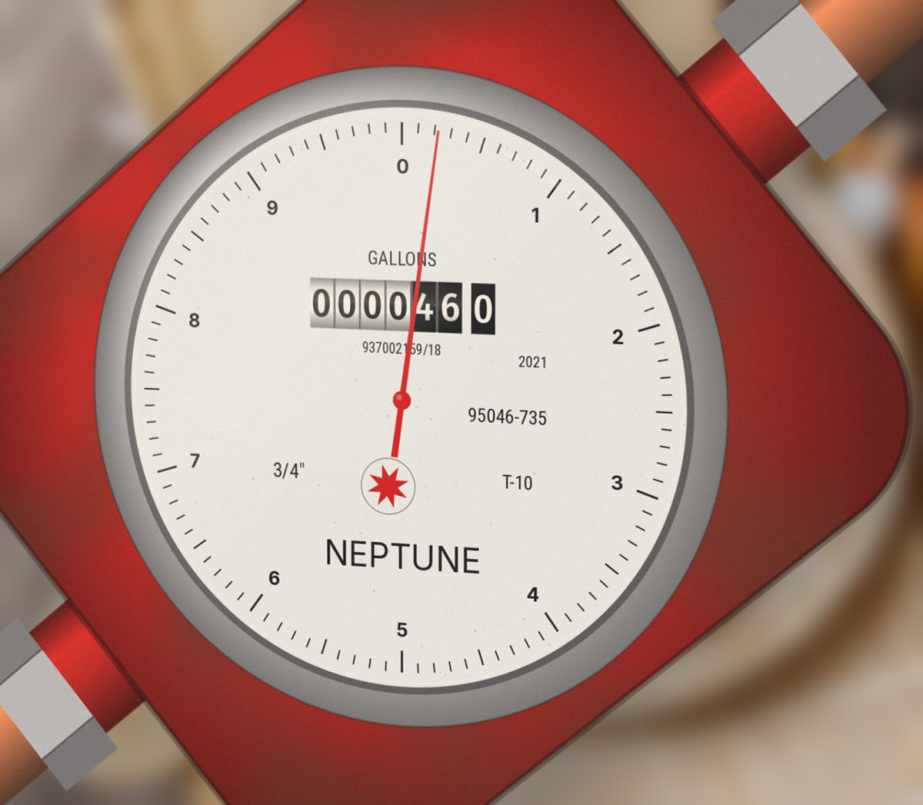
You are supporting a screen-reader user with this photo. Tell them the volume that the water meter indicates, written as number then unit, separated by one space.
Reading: 460.2 gal
